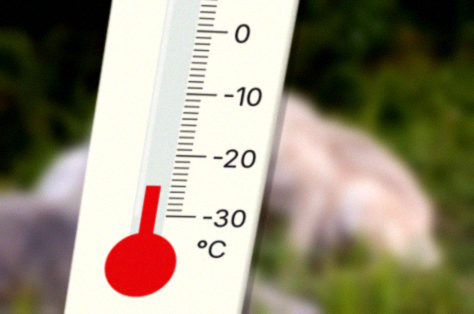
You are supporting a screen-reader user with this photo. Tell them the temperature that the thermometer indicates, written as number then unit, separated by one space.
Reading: -25 °C
